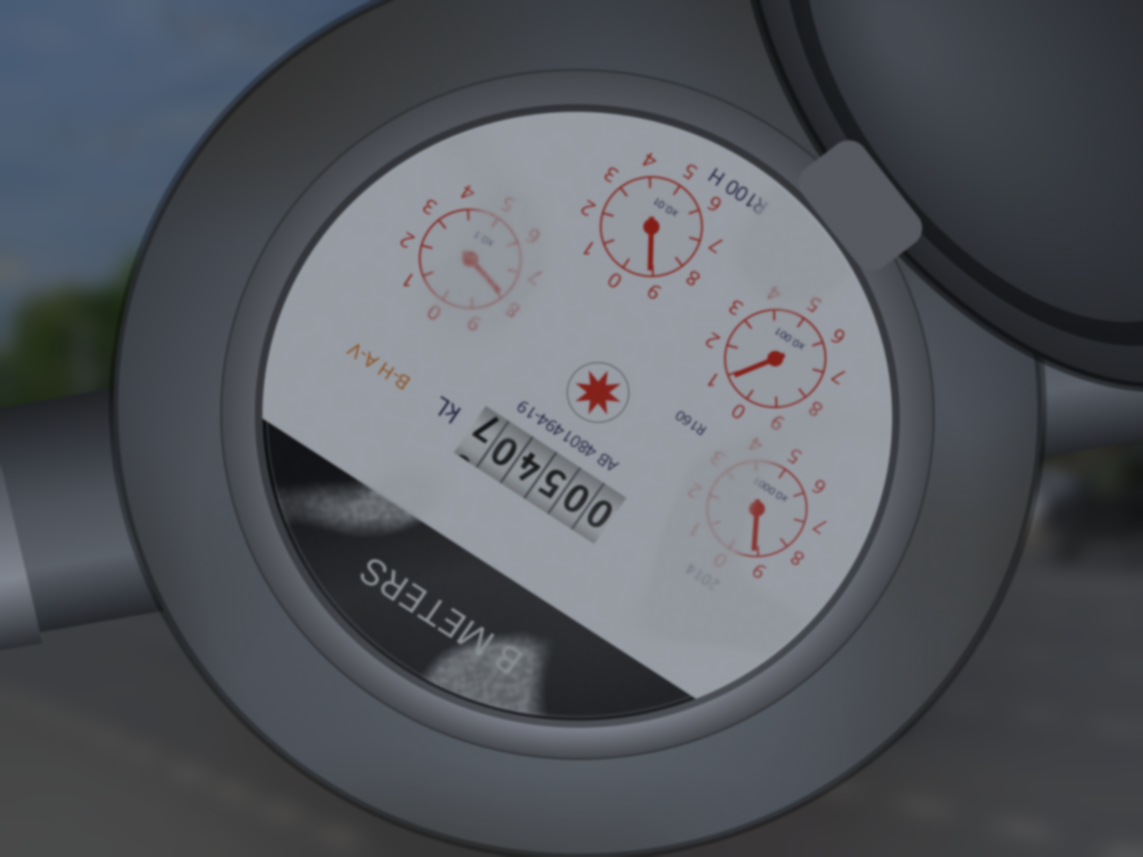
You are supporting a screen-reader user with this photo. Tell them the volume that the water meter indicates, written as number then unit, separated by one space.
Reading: 5406.7909 kL
